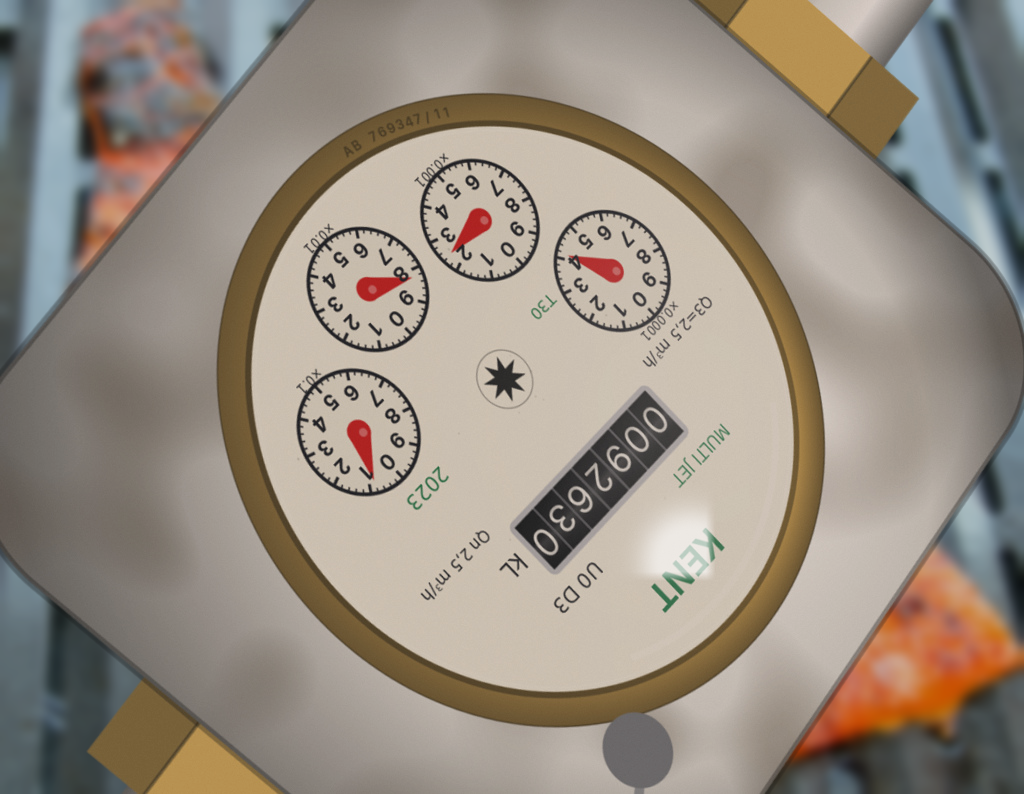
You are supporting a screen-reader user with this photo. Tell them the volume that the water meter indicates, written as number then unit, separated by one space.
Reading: 92630.0824 kL
